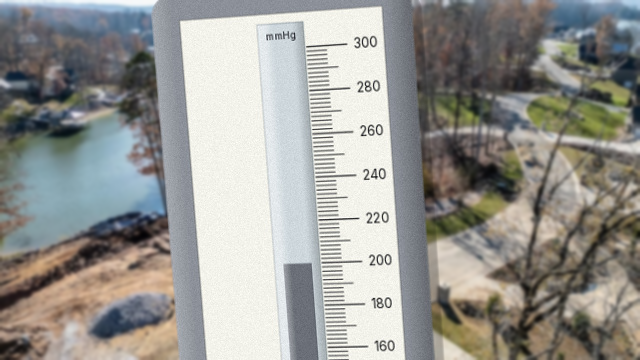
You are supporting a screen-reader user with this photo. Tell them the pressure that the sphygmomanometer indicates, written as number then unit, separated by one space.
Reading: 200 mmHg
